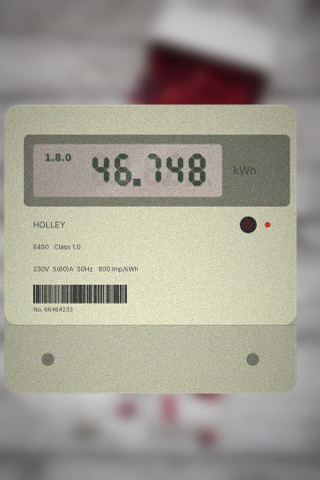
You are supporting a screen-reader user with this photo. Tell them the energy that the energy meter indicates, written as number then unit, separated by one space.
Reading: 46.748 kWh
